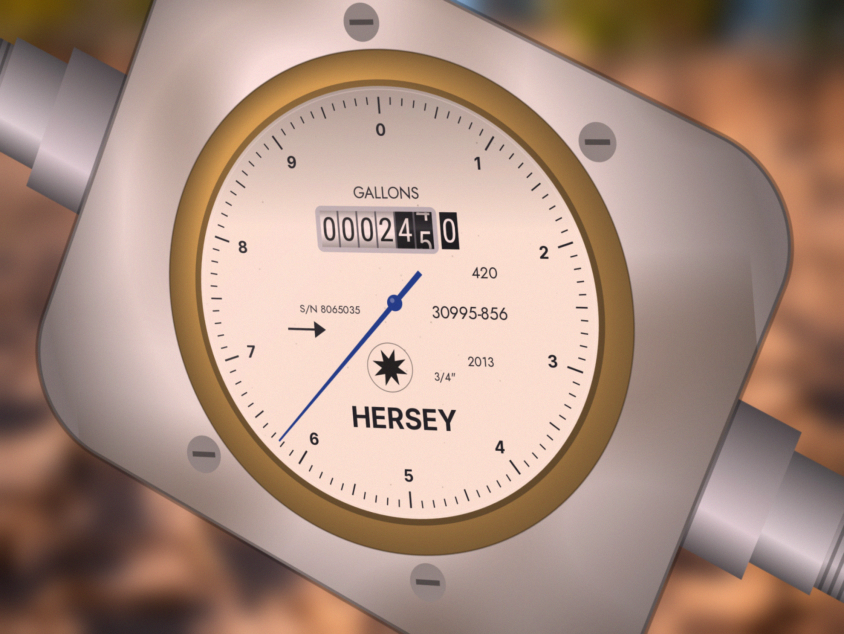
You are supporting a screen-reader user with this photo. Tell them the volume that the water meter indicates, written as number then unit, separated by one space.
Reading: 2446.2 gal
